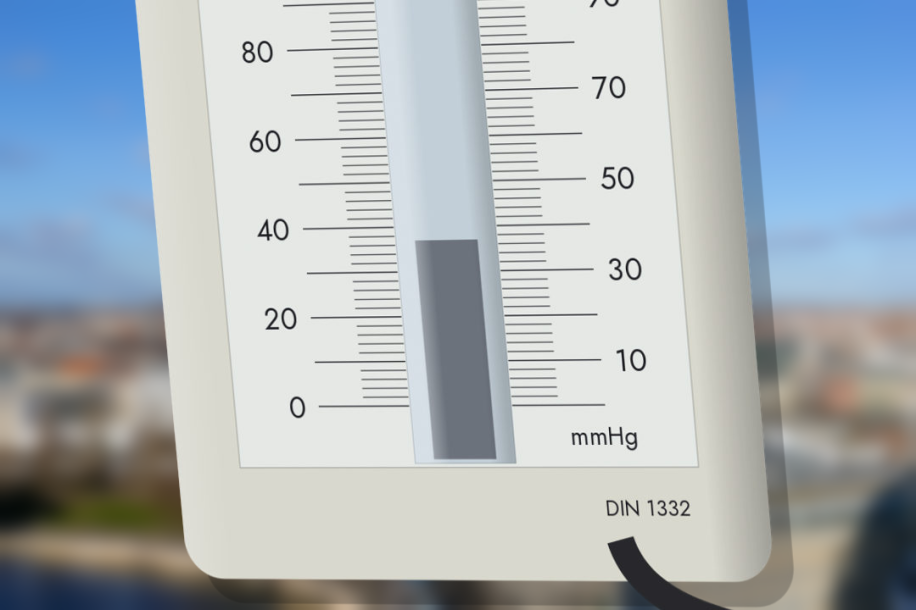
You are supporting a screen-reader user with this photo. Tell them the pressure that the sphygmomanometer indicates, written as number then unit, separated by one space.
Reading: 37 mmHg
